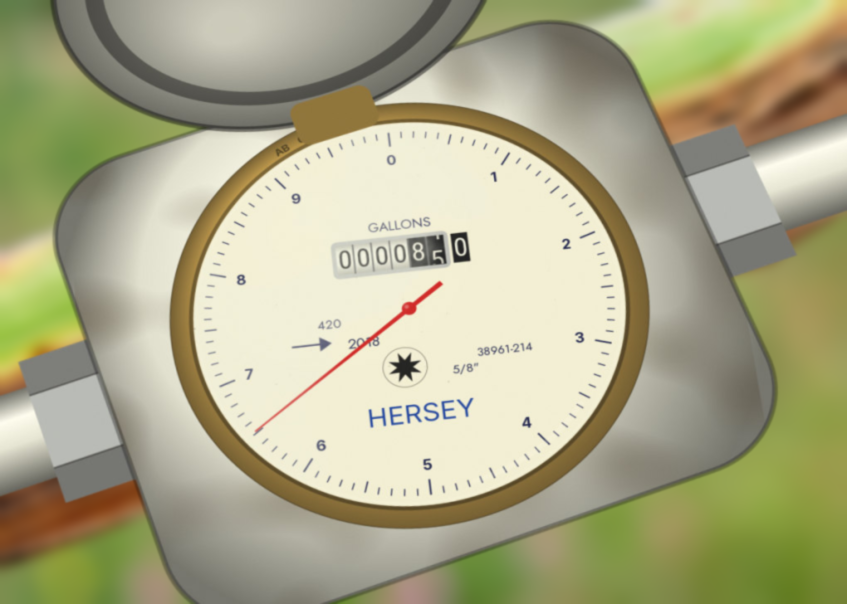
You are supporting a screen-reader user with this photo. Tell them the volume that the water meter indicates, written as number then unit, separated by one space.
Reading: 846.5 gal
